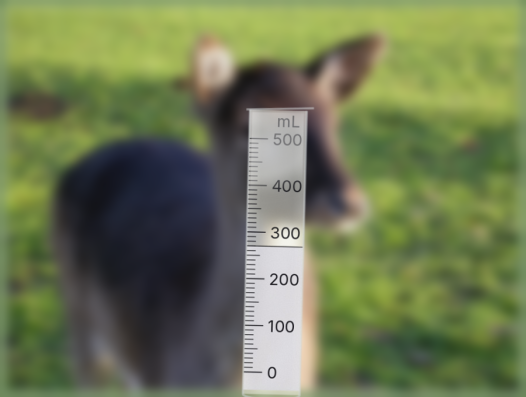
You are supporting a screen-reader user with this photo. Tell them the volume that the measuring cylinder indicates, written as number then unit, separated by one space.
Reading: 270 mL
